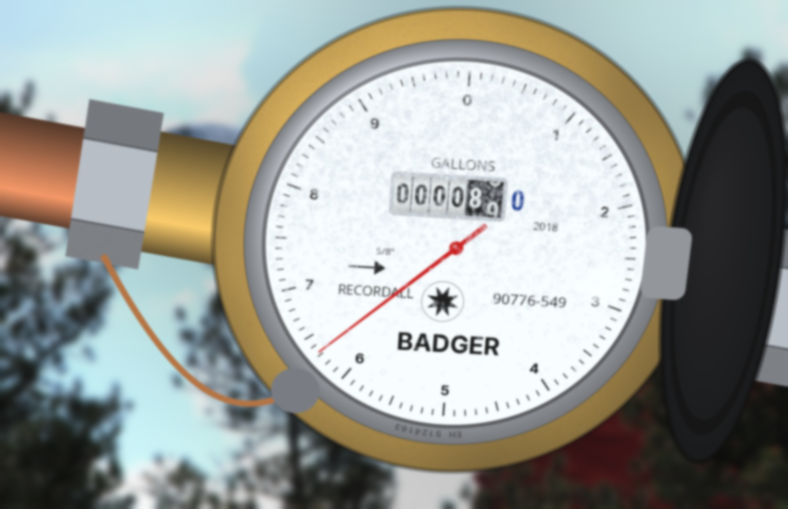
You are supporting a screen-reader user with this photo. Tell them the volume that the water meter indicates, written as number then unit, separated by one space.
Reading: 886.3 gal
